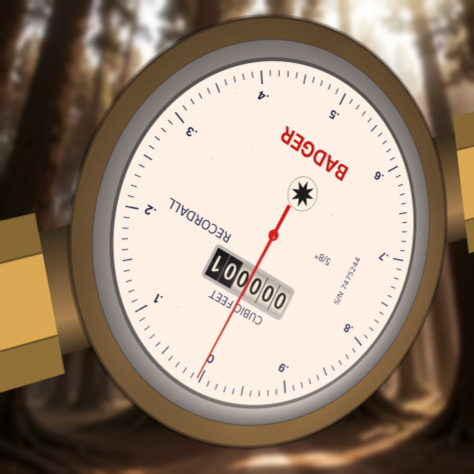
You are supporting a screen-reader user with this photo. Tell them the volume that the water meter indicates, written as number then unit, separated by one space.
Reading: 1.00 ft³
